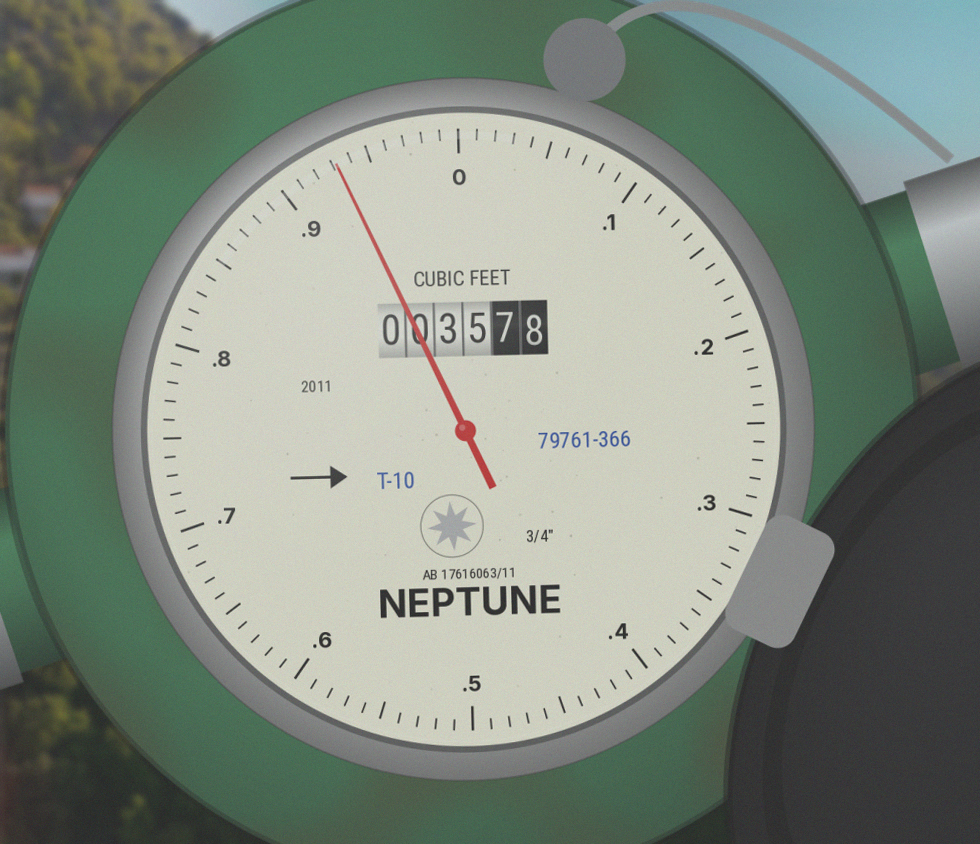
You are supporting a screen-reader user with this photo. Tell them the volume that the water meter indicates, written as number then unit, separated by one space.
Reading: 3577.93 ft³
